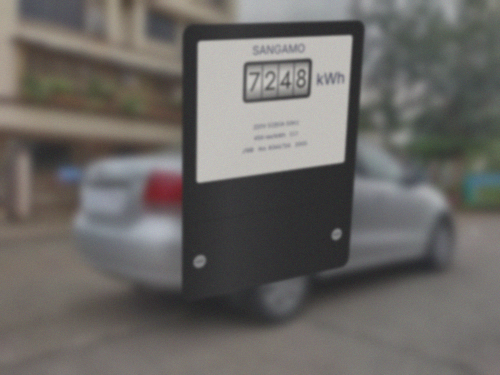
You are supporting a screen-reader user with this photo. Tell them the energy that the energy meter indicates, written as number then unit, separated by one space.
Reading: 7248 kWh
